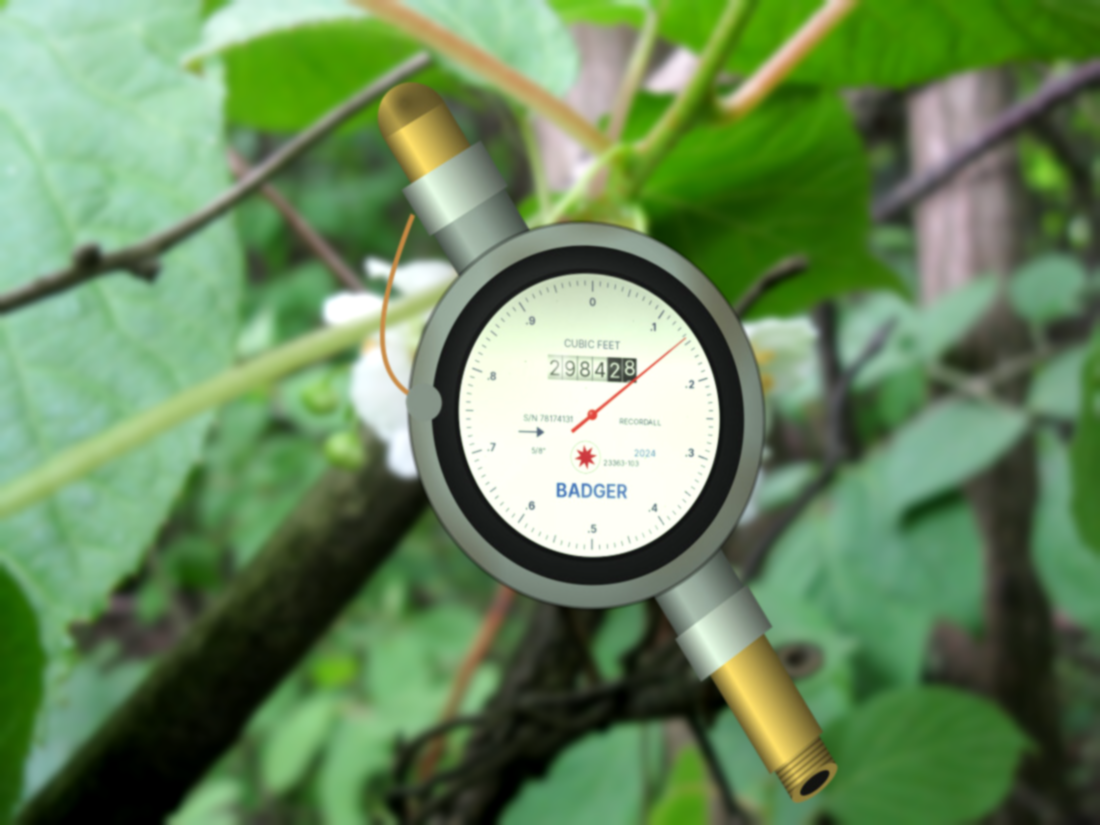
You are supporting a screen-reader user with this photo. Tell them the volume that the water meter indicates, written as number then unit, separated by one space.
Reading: 298428.14 ft³
